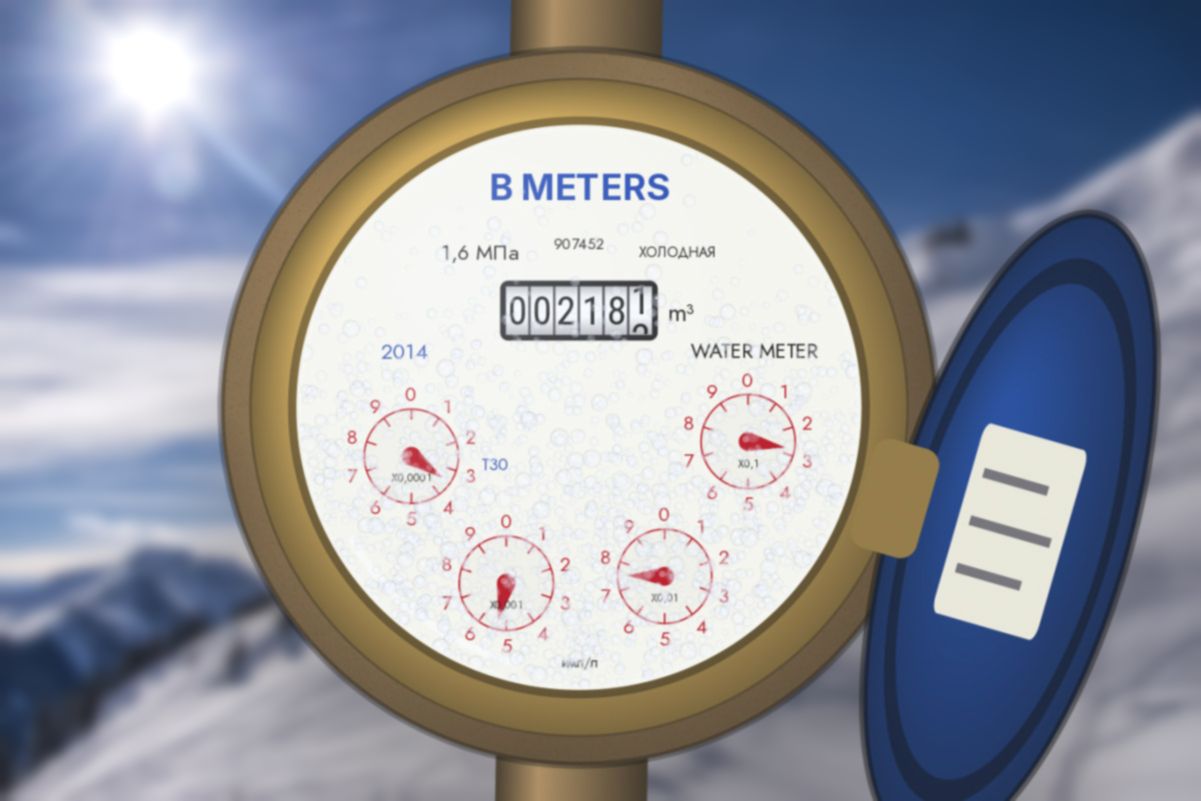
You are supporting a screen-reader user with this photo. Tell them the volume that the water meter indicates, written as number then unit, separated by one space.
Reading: 2181.2753 m³
